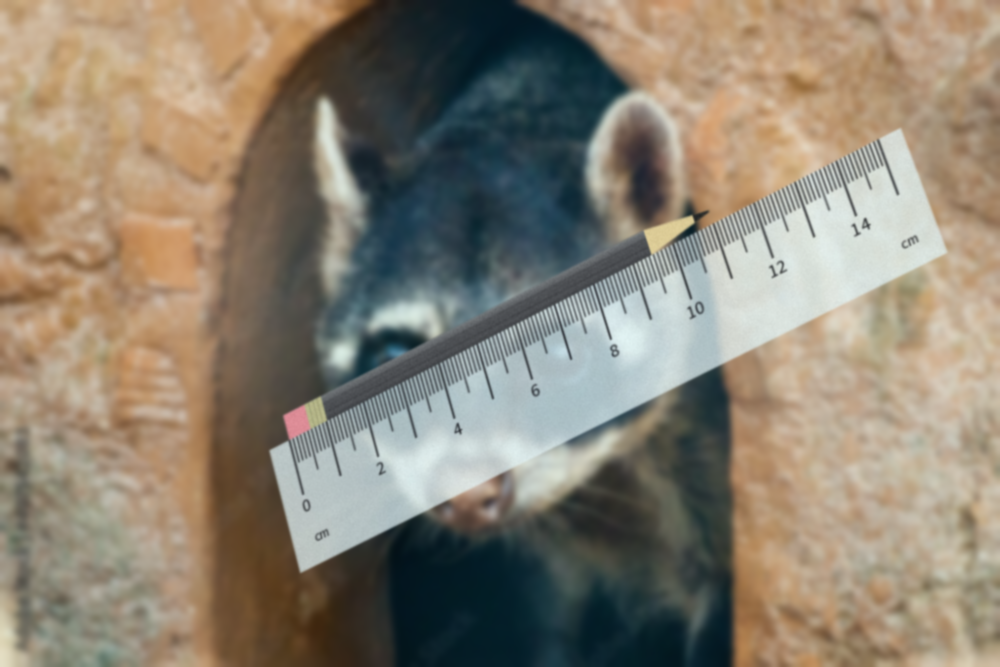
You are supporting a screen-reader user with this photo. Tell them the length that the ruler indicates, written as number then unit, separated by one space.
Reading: 11 cm
